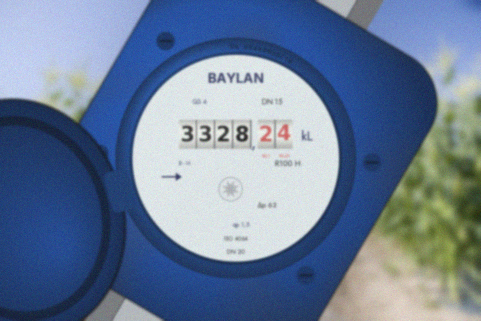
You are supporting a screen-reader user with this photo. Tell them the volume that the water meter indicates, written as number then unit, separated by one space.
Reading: 3328.24 kL
